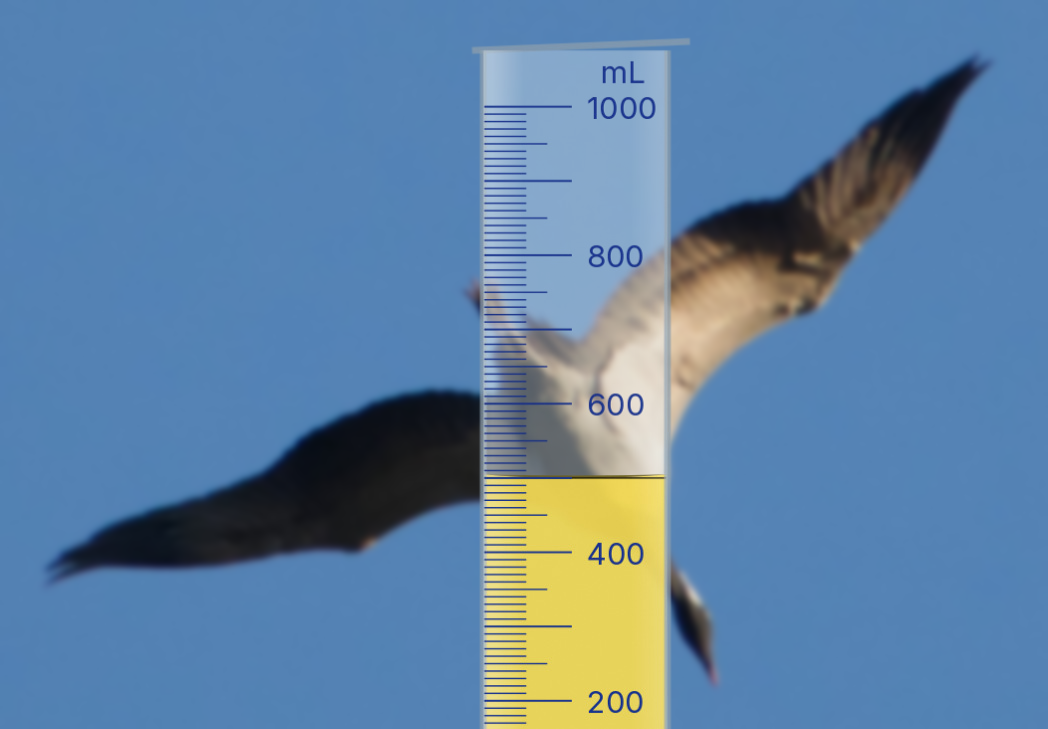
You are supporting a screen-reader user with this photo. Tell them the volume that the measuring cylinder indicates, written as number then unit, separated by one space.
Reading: 500 mL
